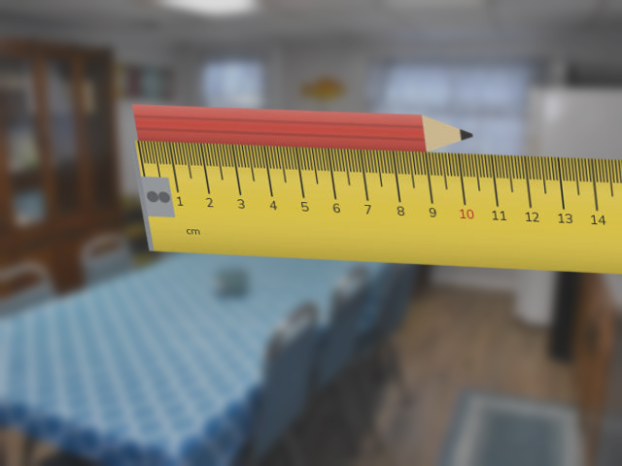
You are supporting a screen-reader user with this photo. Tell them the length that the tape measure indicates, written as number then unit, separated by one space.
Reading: 10.5 cm
